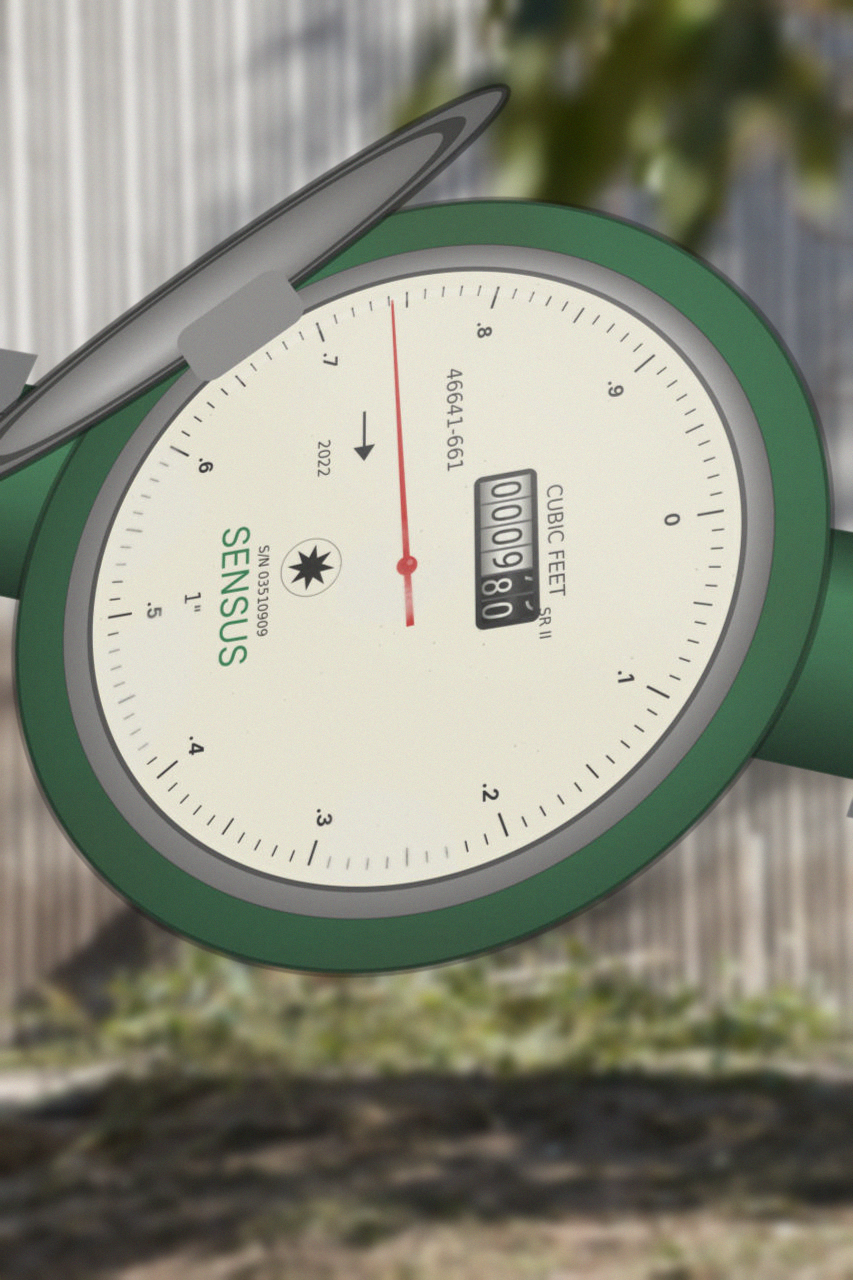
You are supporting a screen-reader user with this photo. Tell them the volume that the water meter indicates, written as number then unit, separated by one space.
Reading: 979.74 ft³
